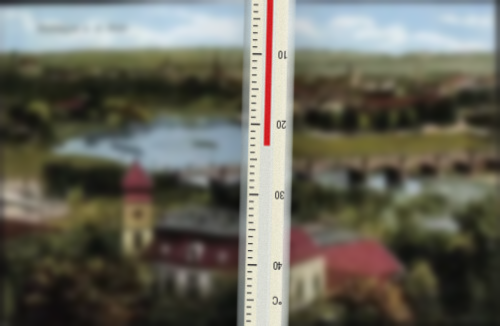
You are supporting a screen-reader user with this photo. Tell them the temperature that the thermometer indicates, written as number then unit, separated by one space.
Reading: 23 °C
